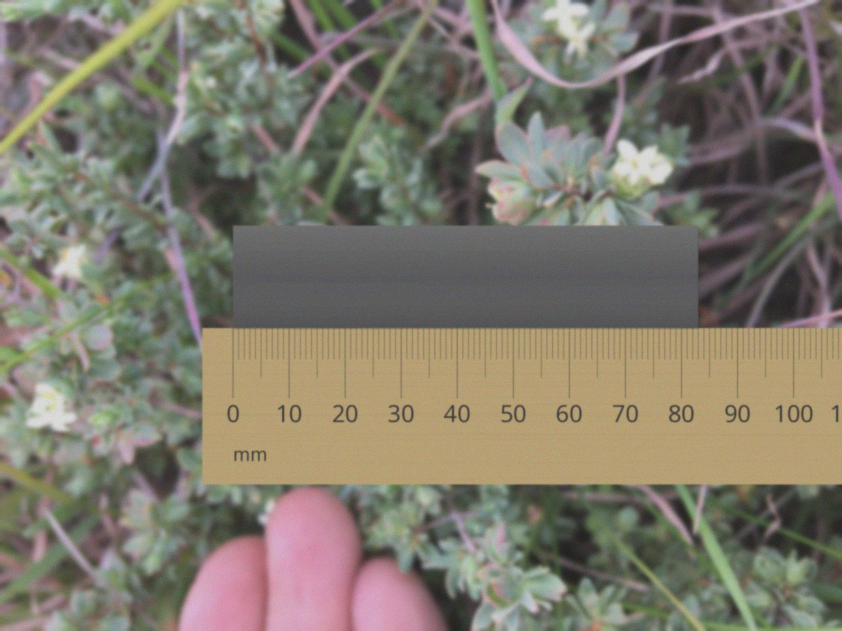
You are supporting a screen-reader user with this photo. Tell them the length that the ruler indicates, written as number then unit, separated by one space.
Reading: 83 mm
